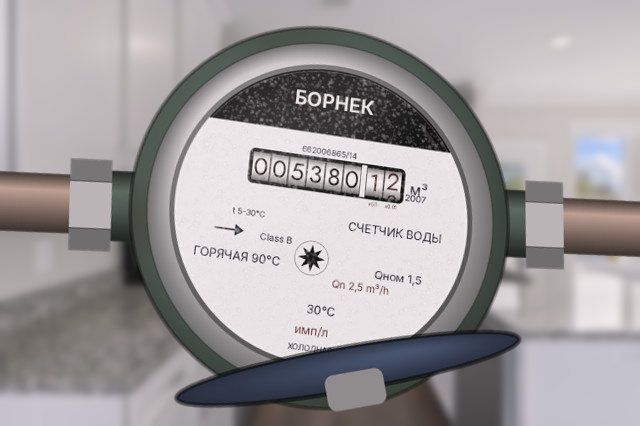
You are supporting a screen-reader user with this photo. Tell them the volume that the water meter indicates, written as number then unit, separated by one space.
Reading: 5380.12 m³
